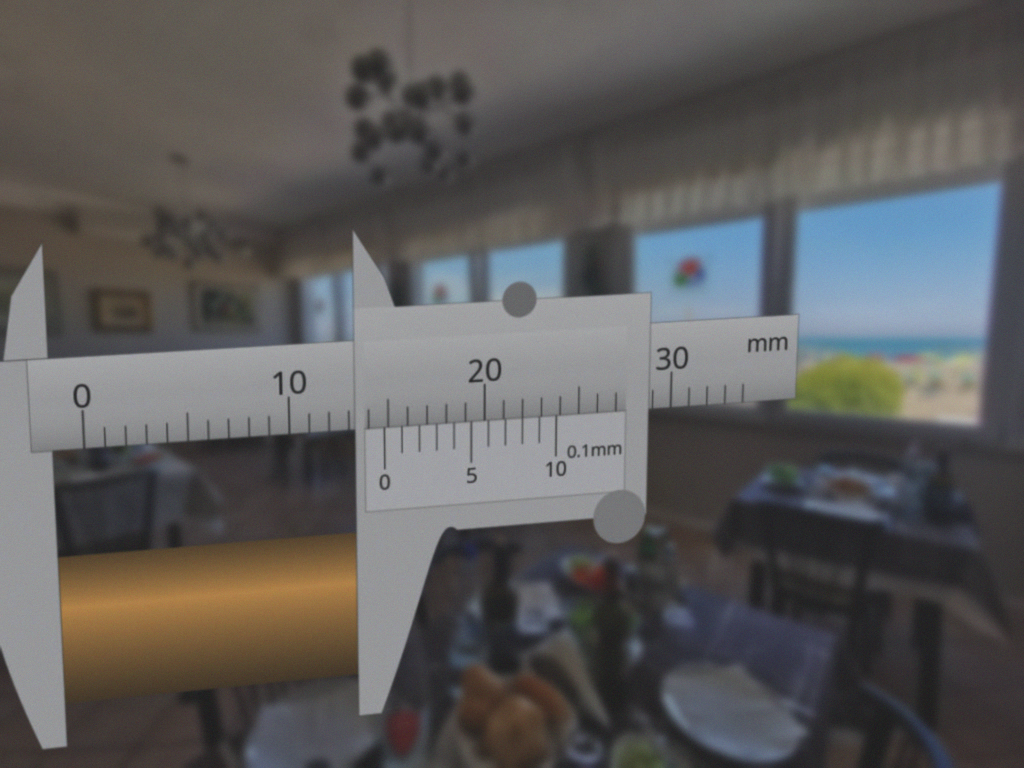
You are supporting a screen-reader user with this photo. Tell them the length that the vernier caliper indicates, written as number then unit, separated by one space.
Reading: 14.8 mm
